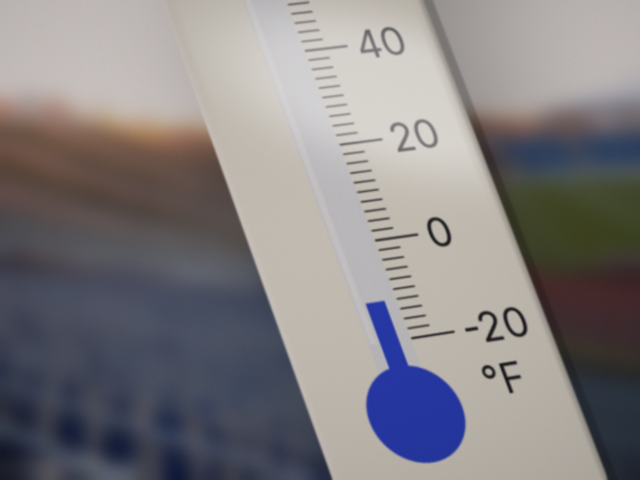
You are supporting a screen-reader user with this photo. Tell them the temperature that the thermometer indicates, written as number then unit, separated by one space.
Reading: -12 °F
